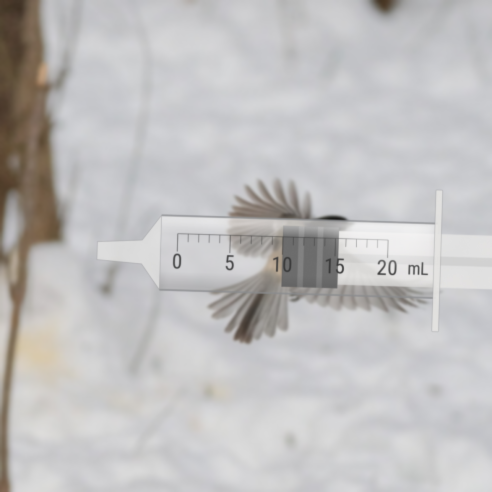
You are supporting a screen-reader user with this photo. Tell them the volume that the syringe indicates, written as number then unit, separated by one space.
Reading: 10 mL
